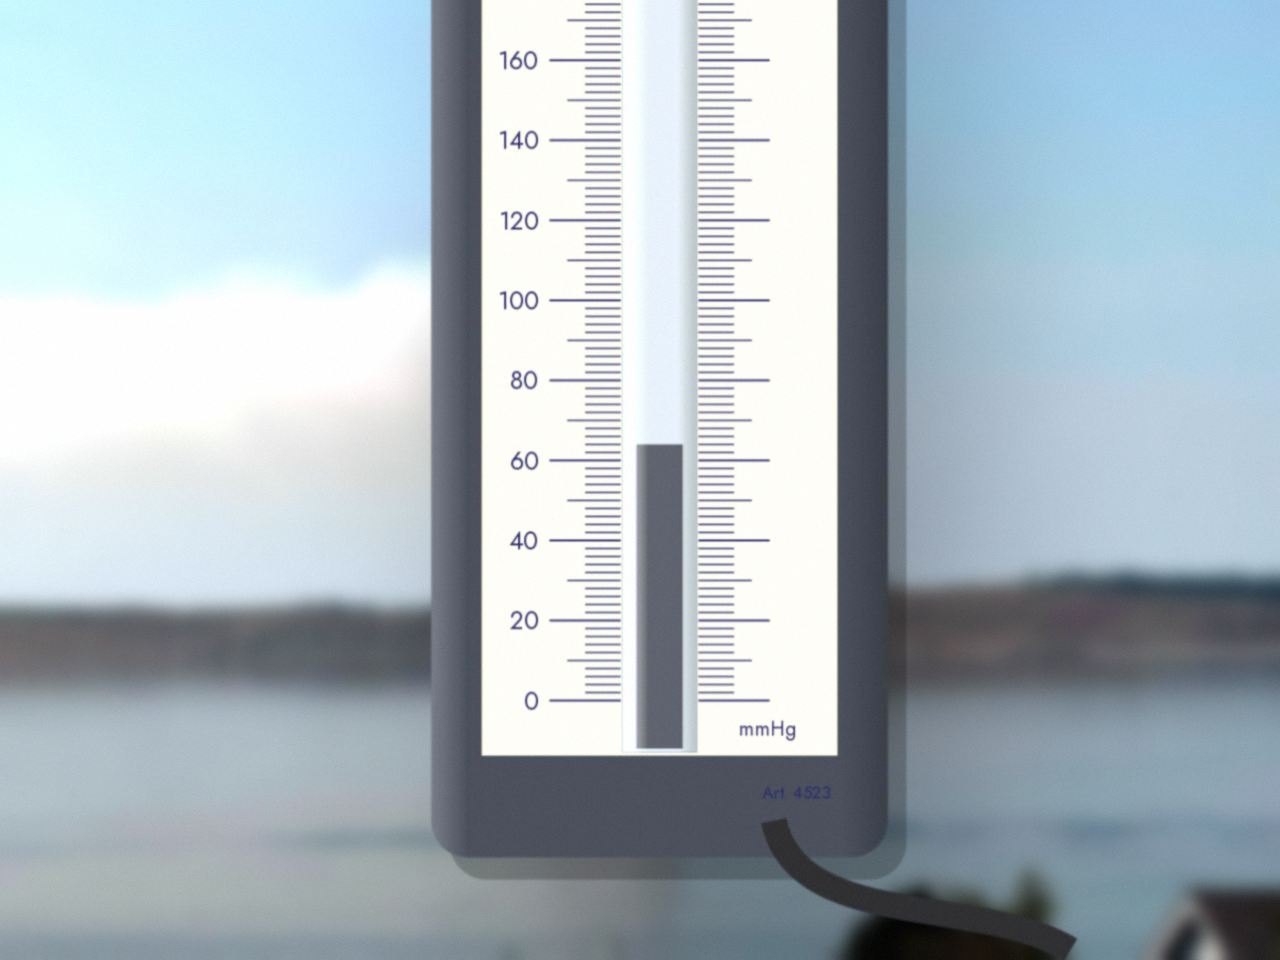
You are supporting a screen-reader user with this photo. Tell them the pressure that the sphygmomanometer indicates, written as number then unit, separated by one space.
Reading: 64 mmHg
